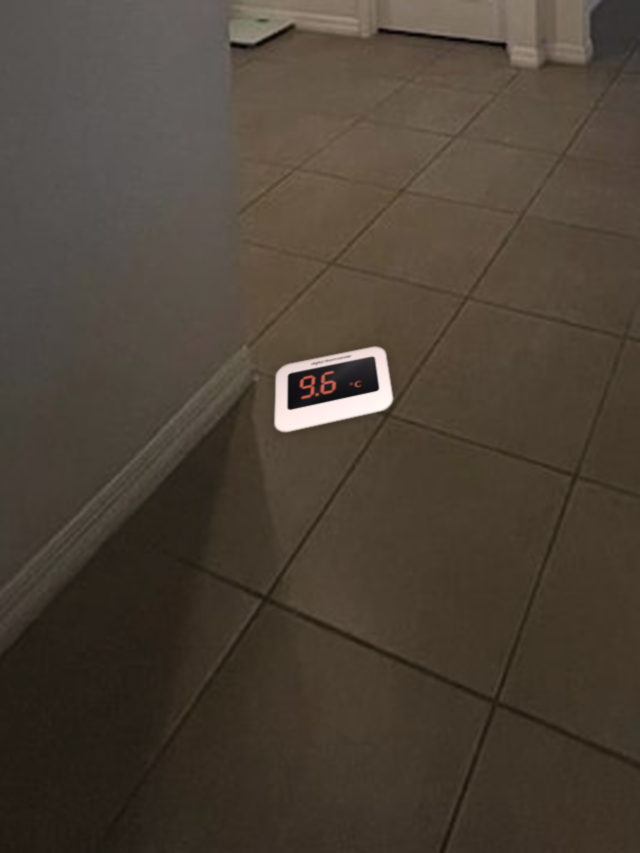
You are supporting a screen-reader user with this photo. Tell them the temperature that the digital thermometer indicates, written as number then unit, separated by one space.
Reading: 9.6 °C
